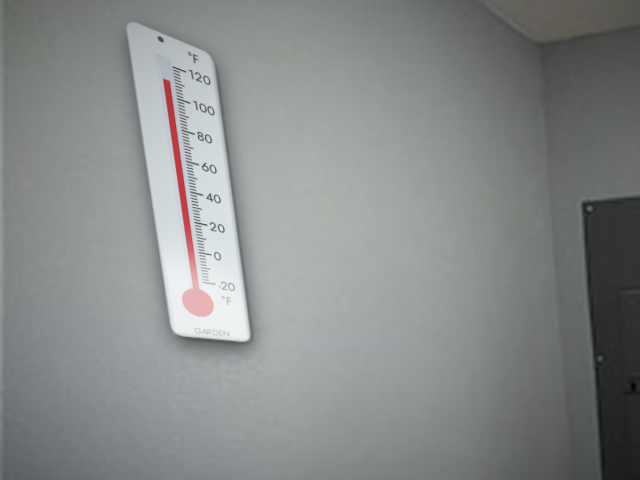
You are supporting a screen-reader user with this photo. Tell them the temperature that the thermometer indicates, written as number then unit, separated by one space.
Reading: 110 °F
